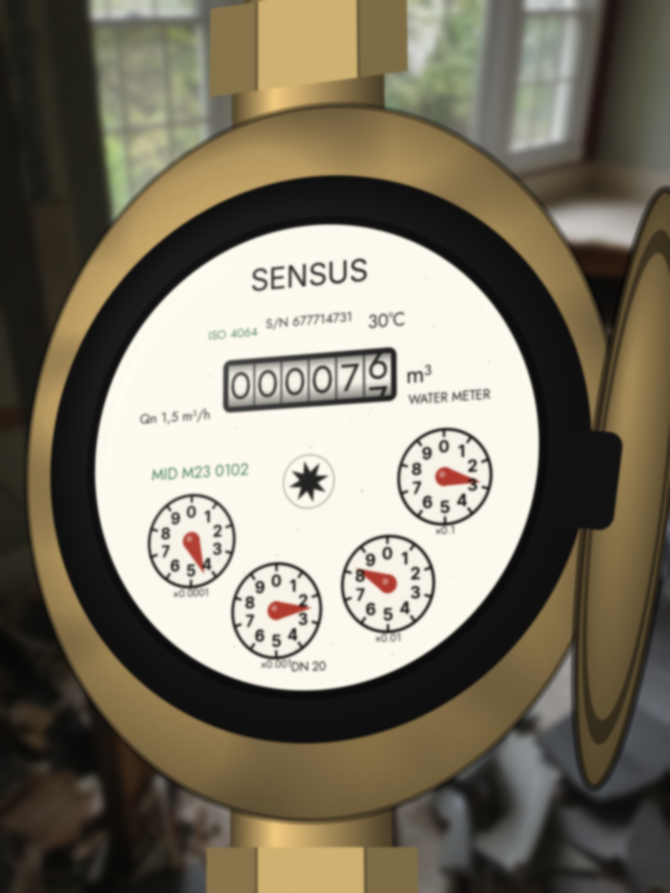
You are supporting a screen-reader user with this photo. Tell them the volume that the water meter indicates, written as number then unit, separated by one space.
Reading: 76.2824 m³
